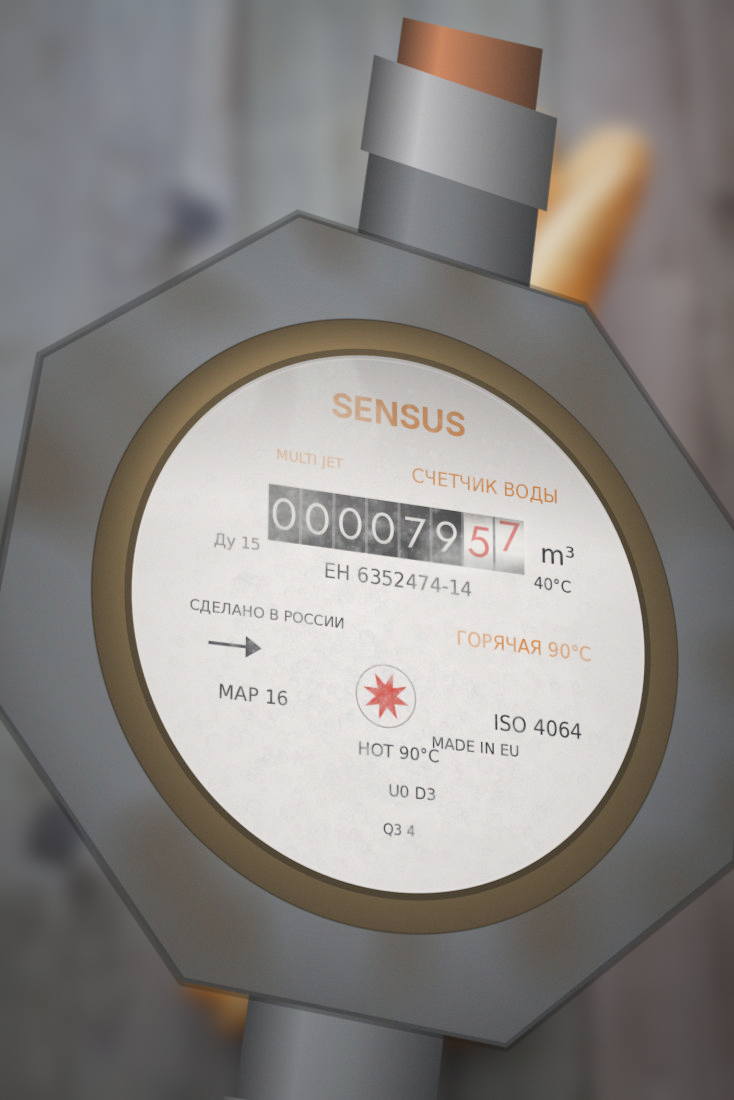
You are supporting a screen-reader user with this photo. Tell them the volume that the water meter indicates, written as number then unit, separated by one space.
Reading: 79.57 m³
